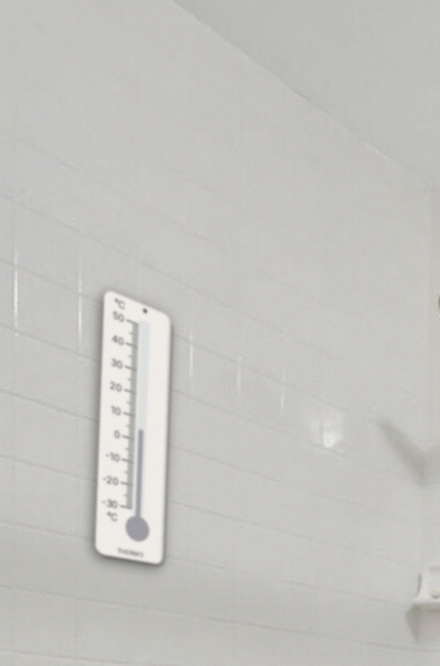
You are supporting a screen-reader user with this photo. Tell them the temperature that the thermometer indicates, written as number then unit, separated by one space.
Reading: 5 °C
